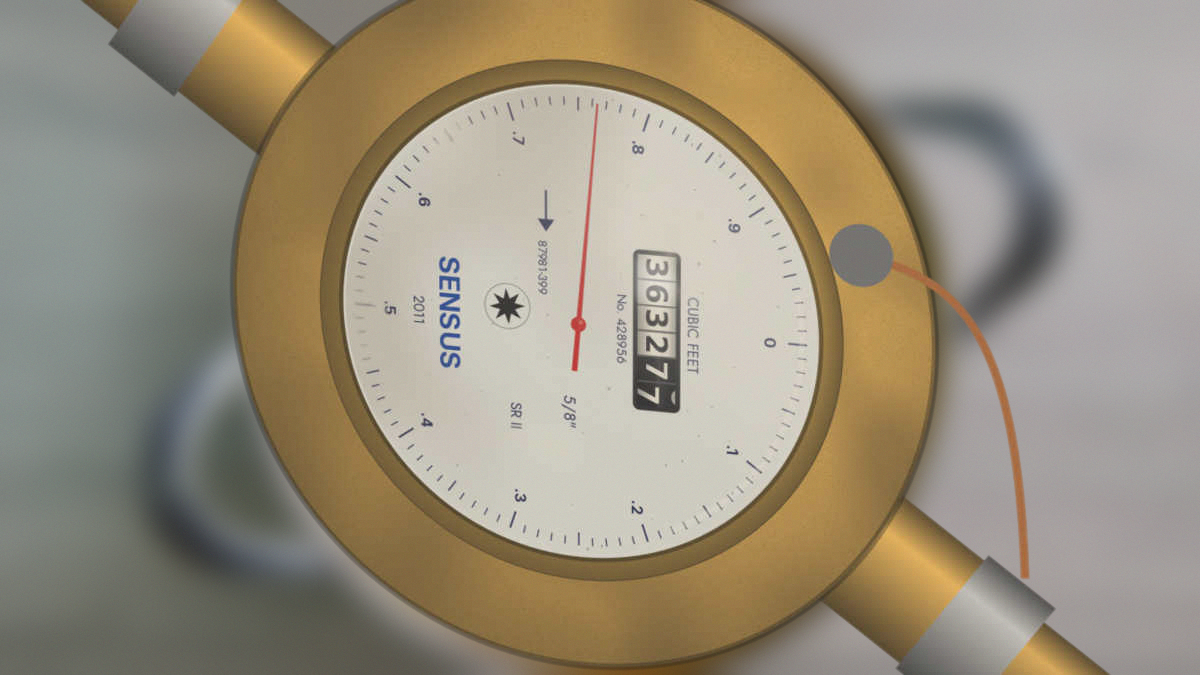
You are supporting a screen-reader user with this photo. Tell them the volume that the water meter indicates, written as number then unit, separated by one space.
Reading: 363276.76 ft³
